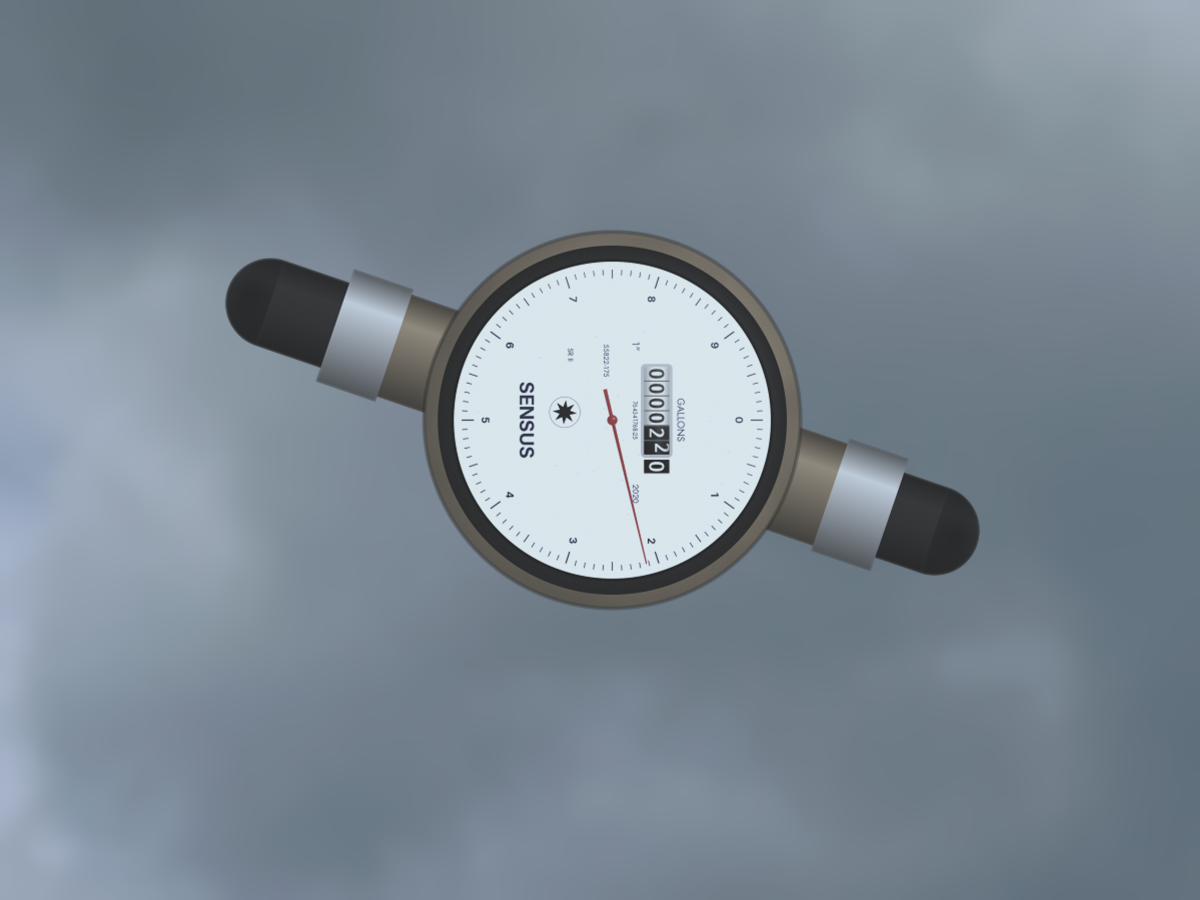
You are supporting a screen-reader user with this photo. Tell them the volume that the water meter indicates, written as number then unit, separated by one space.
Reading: 222.1 gal
